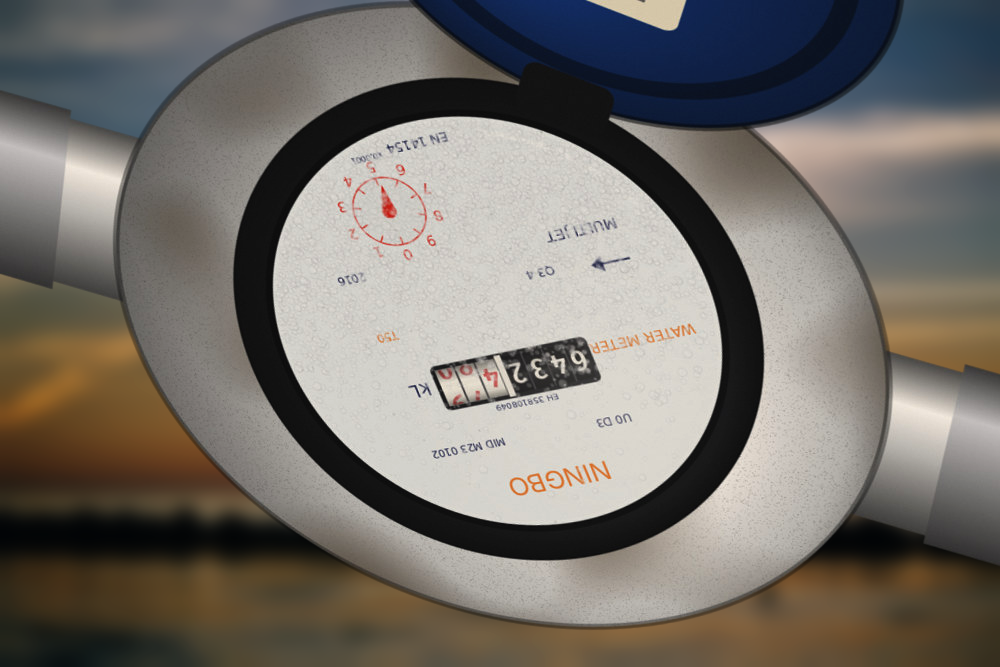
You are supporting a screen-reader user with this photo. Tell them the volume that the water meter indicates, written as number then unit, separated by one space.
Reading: 6432.4795 kL
